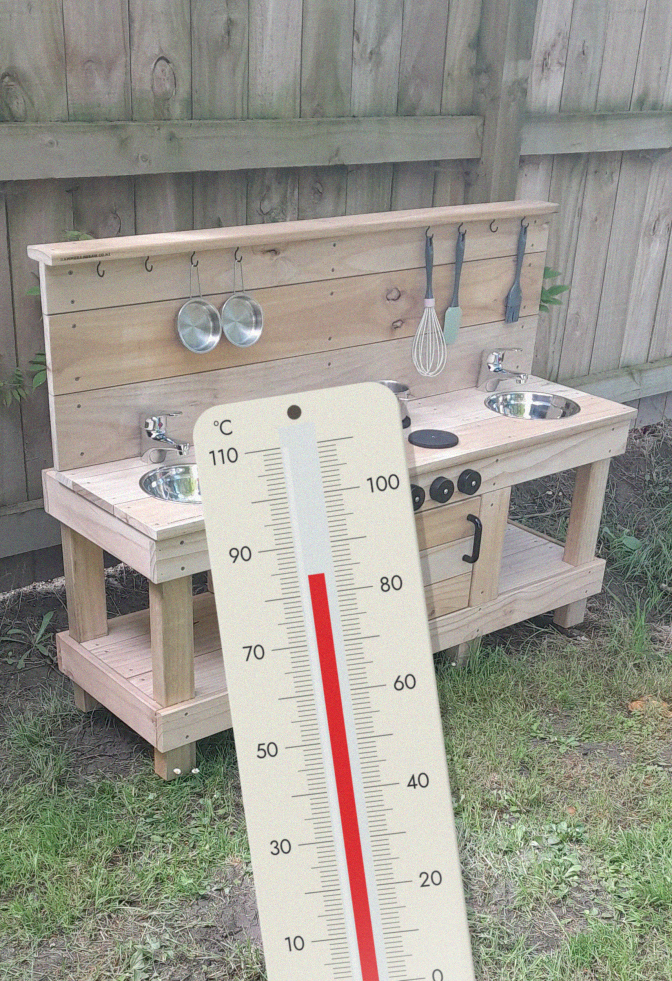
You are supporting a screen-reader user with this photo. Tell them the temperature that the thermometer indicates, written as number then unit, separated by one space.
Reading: 84 °C
